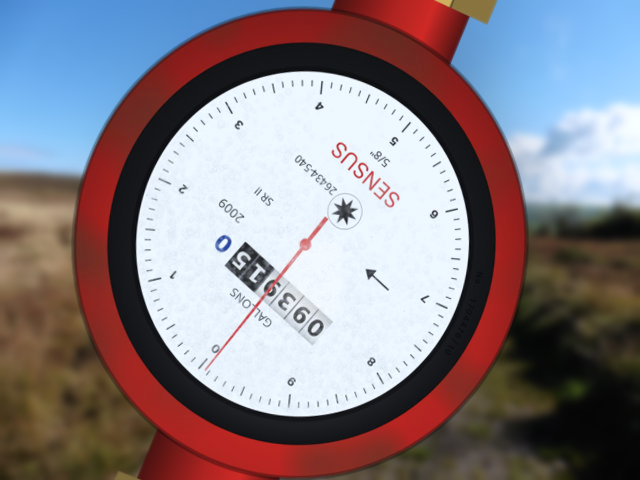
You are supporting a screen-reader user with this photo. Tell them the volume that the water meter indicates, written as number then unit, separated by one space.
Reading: 939149.9 gal
